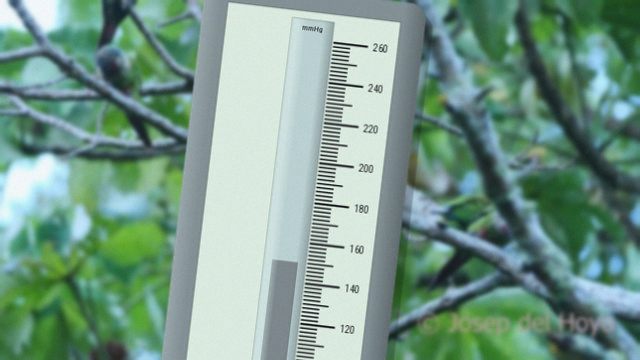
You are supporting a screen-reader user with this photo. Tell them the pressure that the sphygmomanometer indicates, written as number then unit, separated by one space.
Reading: 150 mmHg
